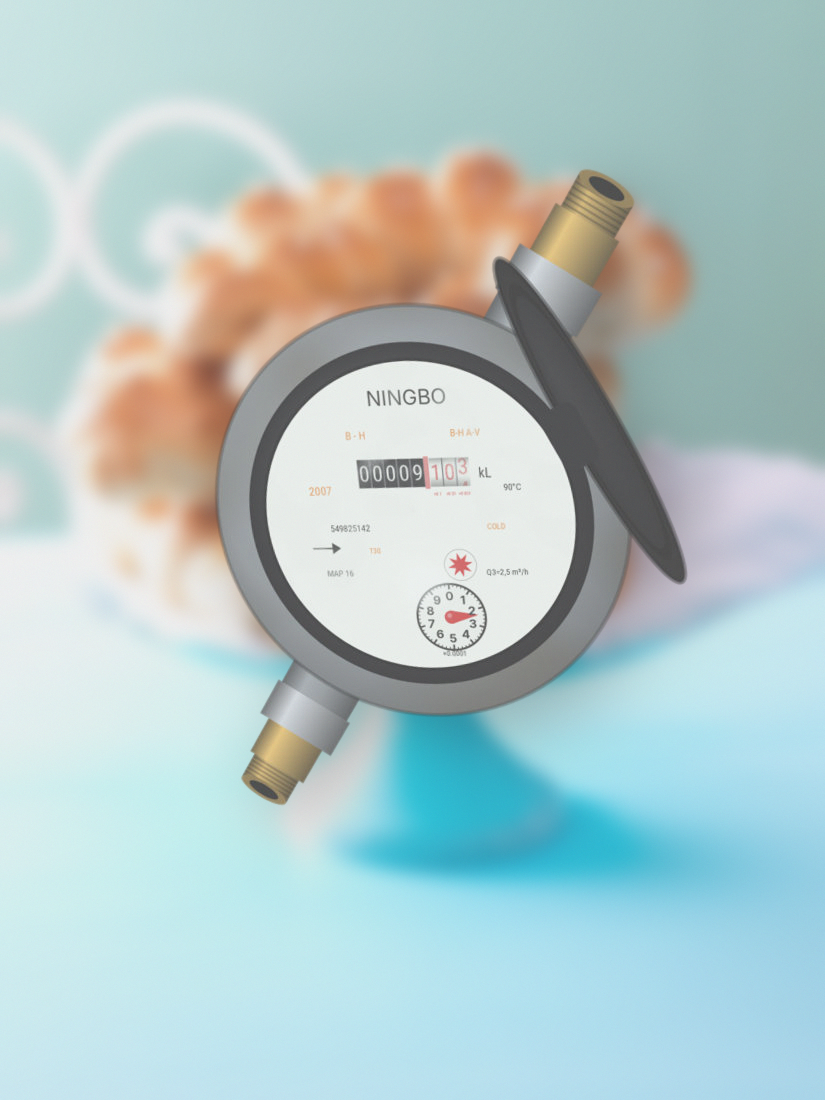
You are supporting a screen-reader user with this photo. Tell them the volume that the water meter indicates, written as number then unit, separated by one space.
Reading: 9.1032 kL
